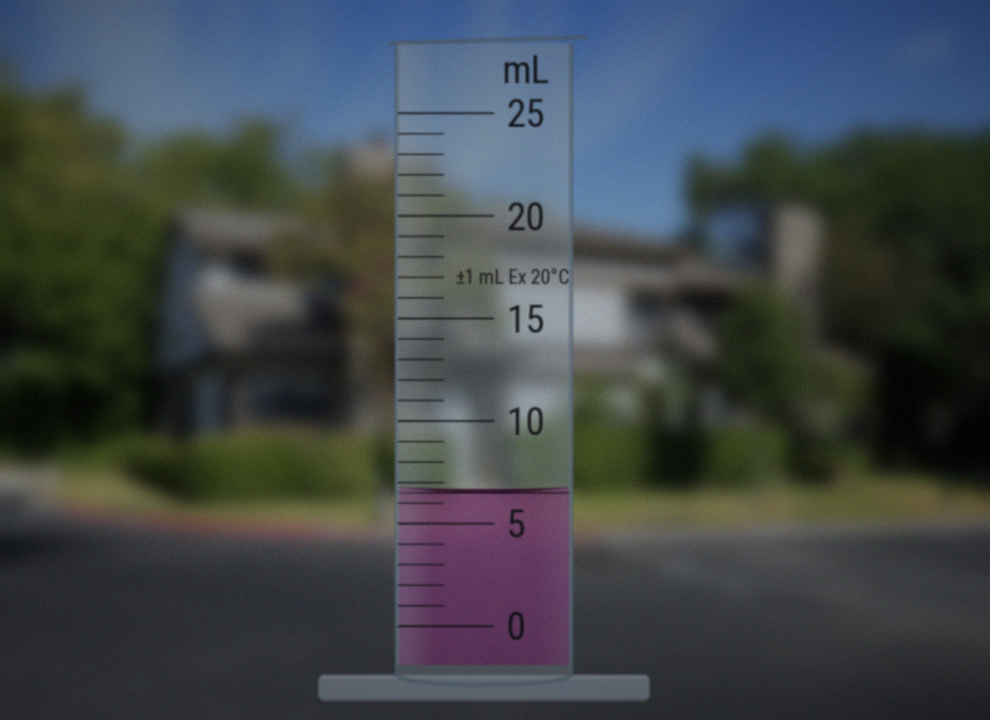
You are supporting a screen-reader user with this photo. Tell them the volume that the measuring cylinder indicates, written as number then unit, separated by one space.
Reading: 6.5 mL
